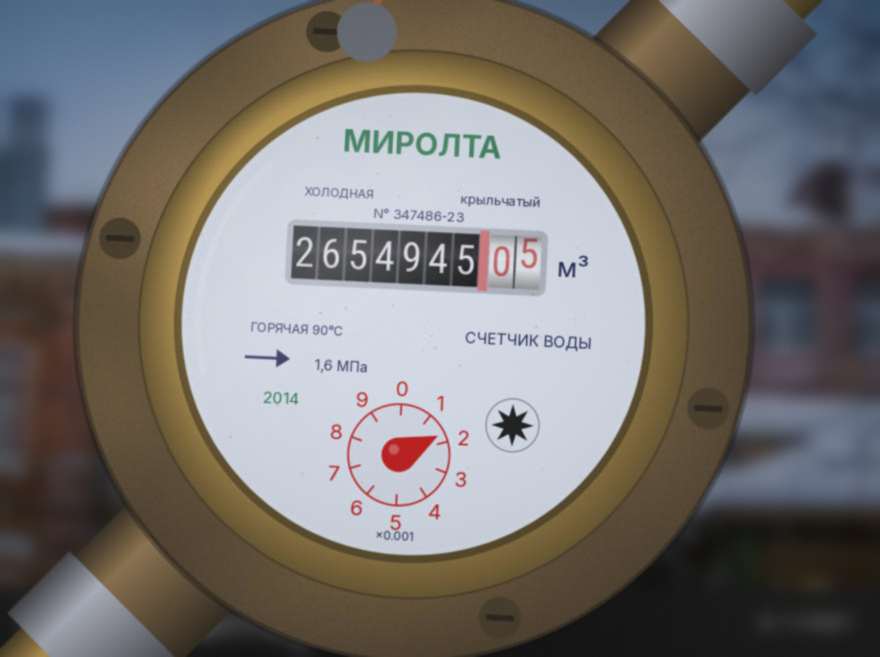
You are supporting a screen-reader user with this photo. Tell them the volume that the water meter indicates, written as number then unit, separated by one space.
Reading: 2654945.051 m³
